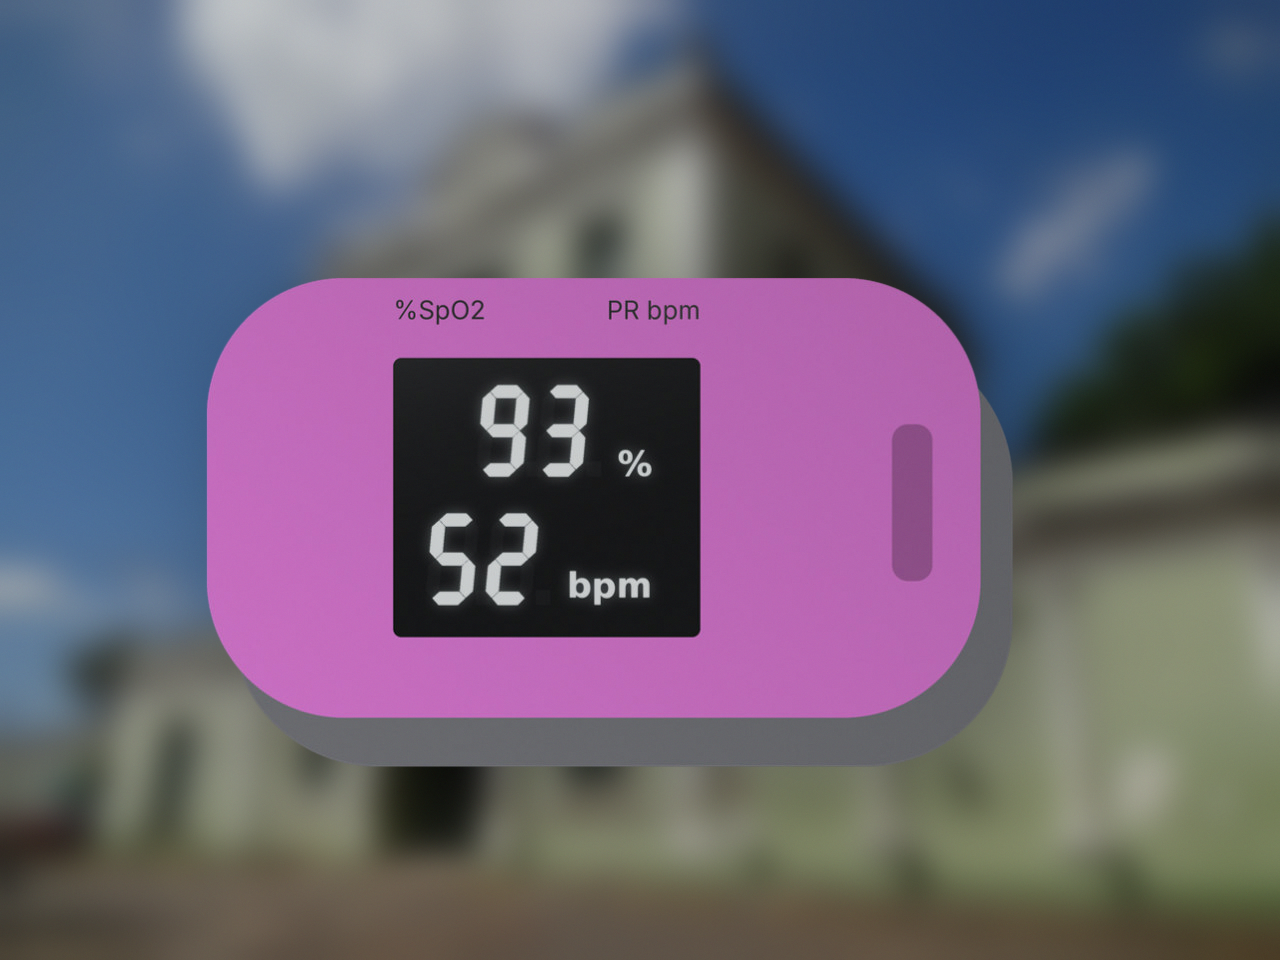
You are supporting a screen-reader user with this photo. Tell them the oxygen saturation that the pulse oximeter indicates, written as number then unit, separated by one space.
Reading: 93 %
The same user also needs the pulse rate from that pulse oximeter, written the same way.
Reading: 52 bpm
